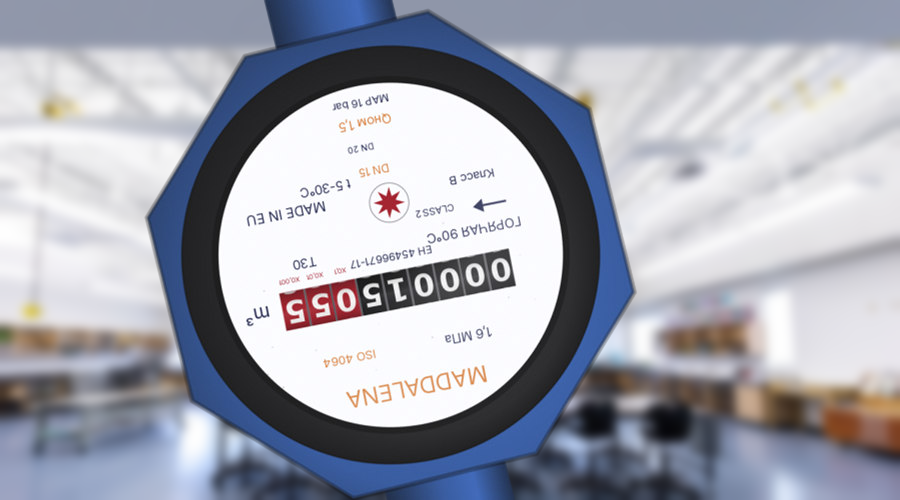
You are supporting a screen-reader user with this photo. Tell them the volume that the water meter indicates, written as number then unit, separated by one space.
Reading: 15.055 m³
